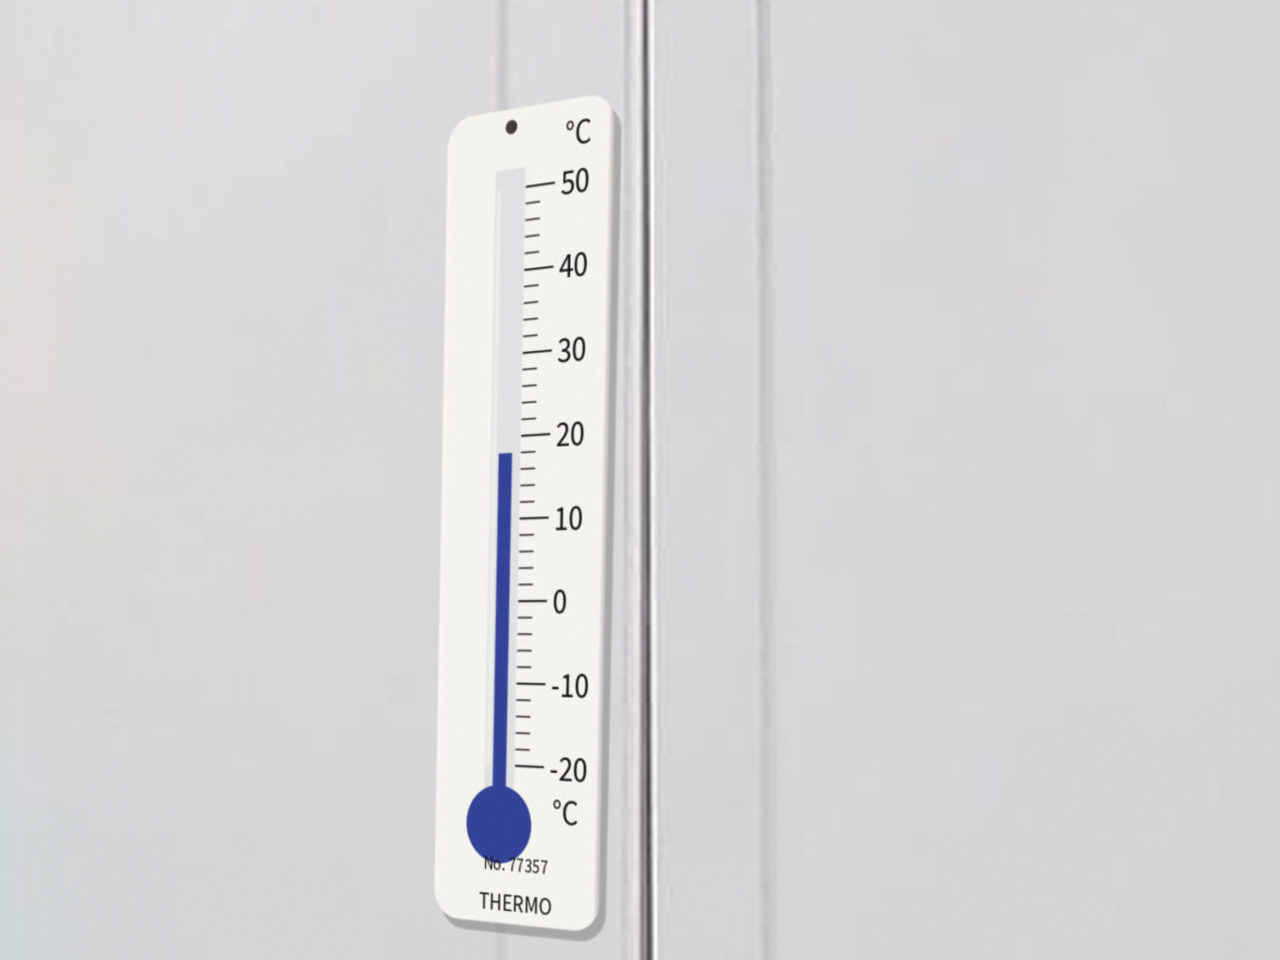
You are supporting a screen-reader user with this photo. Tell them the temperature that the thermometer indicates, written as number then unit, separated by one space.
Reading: 18 °C
